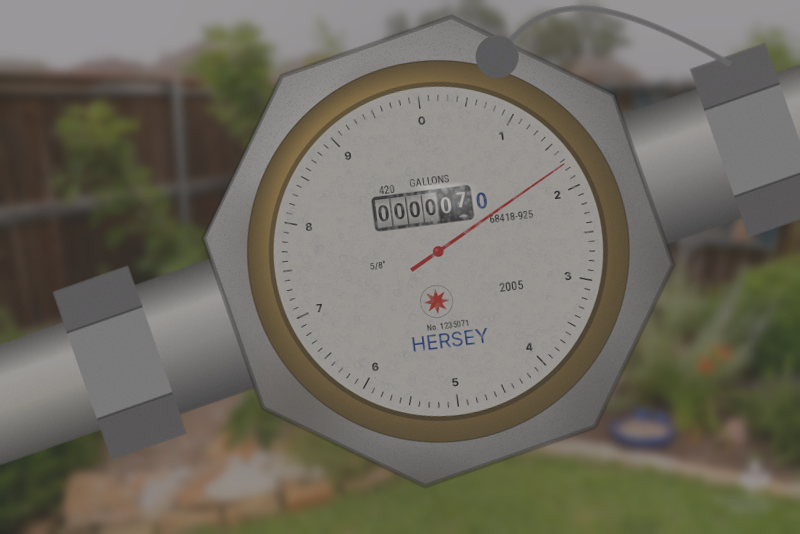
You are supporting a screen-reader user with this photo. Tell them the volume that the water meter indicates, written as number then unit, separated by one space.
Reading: 71.7 gal
